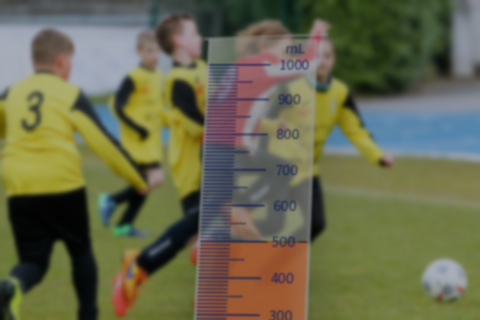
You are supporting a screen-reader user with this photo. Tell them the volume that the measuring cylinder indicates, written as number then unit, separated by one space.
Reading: 500 mL
